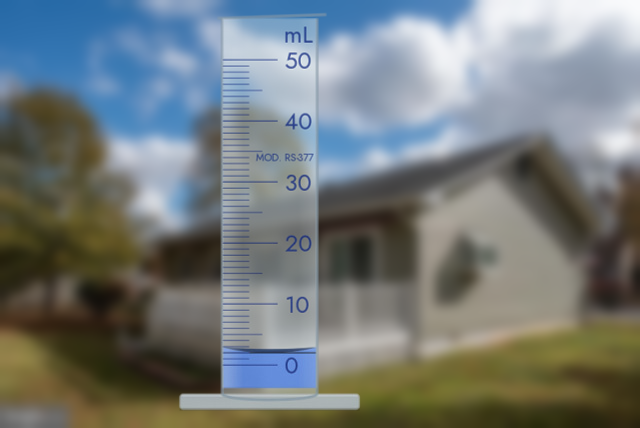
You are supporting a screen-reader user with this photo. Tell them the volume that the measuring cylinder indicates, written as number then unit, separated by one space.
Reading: 2 mL
